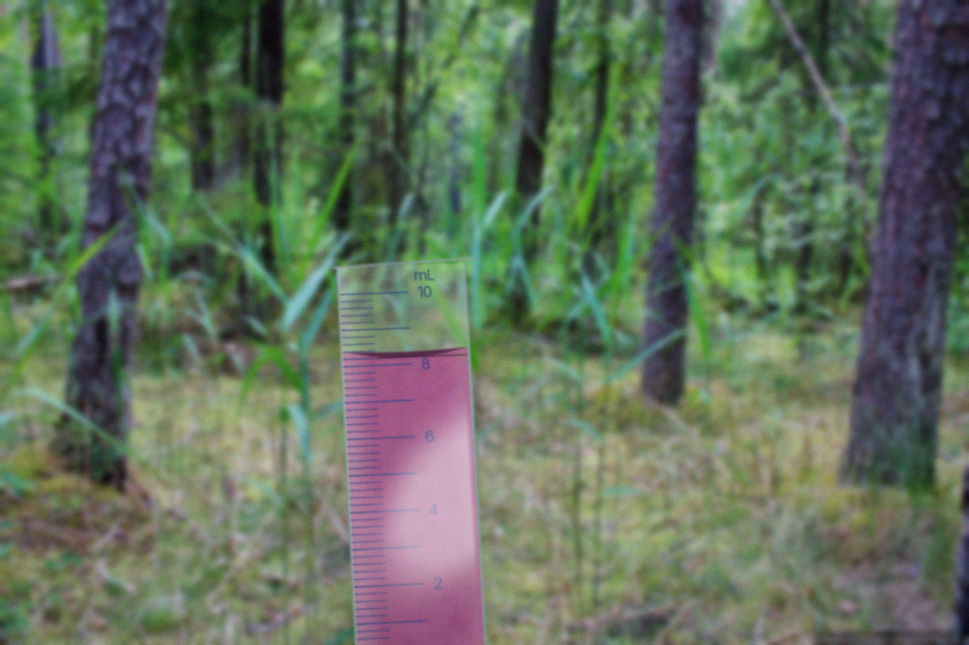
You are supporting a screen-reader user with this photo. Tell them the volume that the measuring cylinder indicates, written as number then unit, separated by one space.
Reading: 8.2 mL
